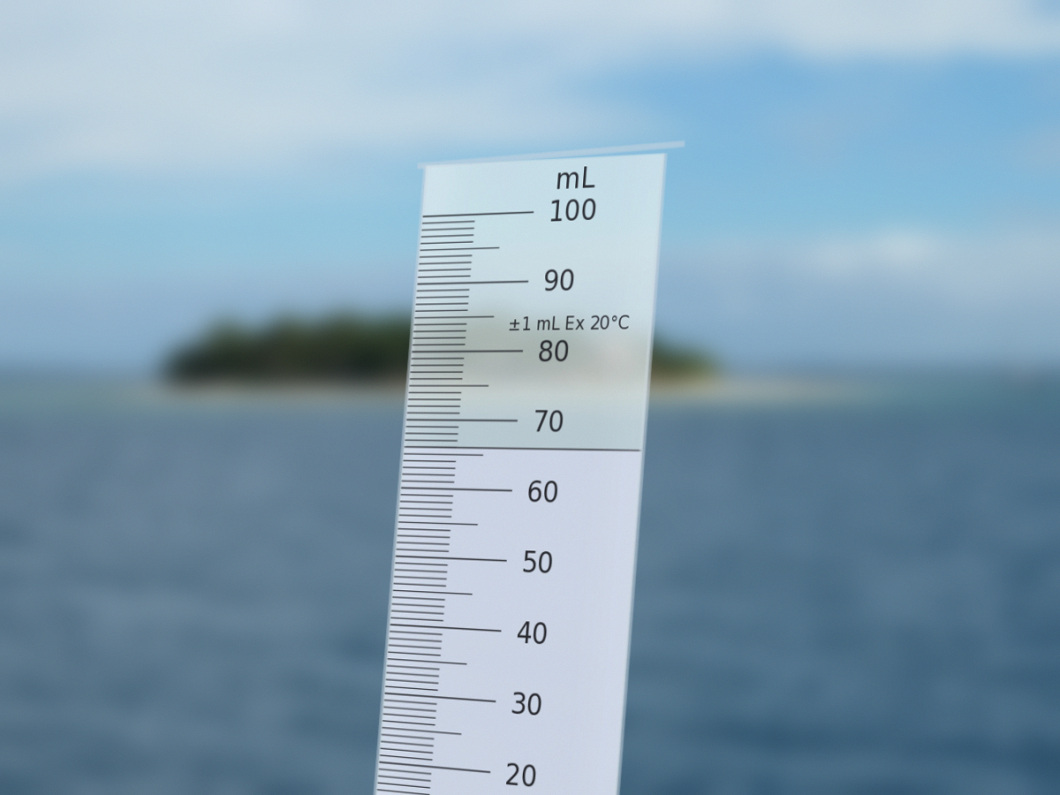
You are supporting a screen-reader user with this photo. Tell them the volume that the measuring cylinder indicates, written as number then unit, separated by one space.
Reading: 66 mL
